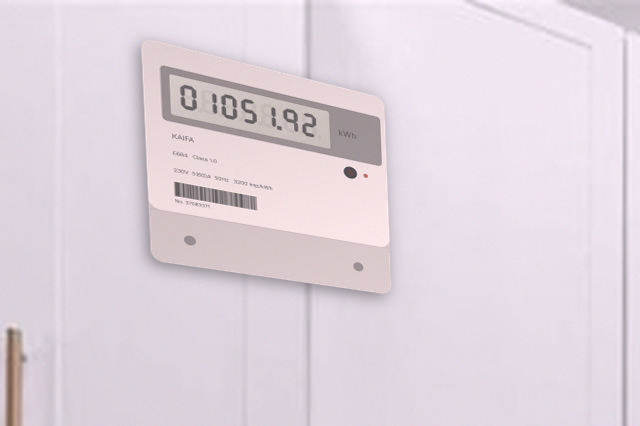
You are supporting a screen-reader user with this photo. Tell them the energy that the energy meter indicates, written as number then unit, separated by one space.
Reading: 1051.92 kWh
